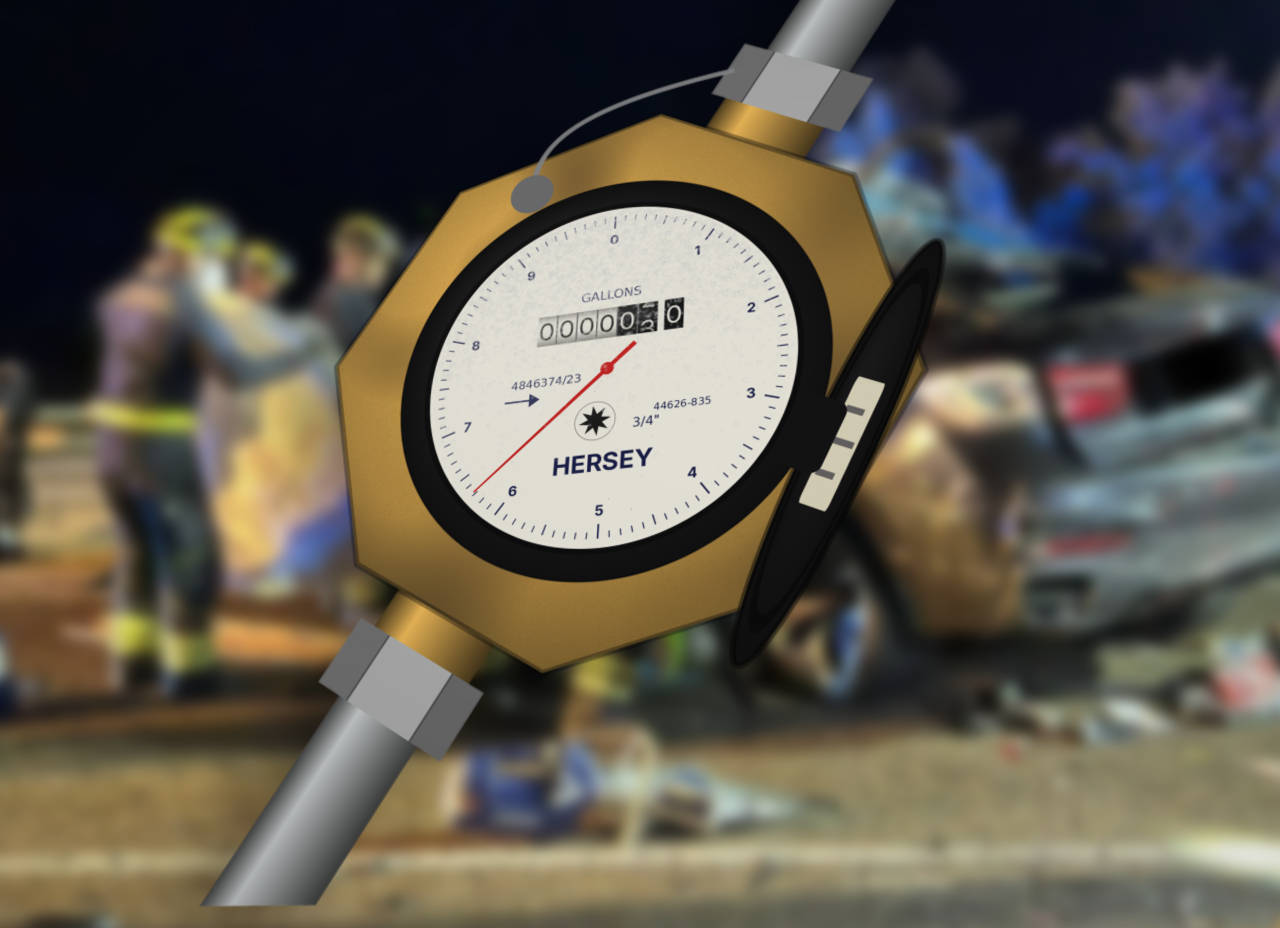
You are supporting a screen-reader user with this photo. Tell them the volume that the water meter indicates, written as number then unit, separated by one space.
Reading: 26.3 gal
